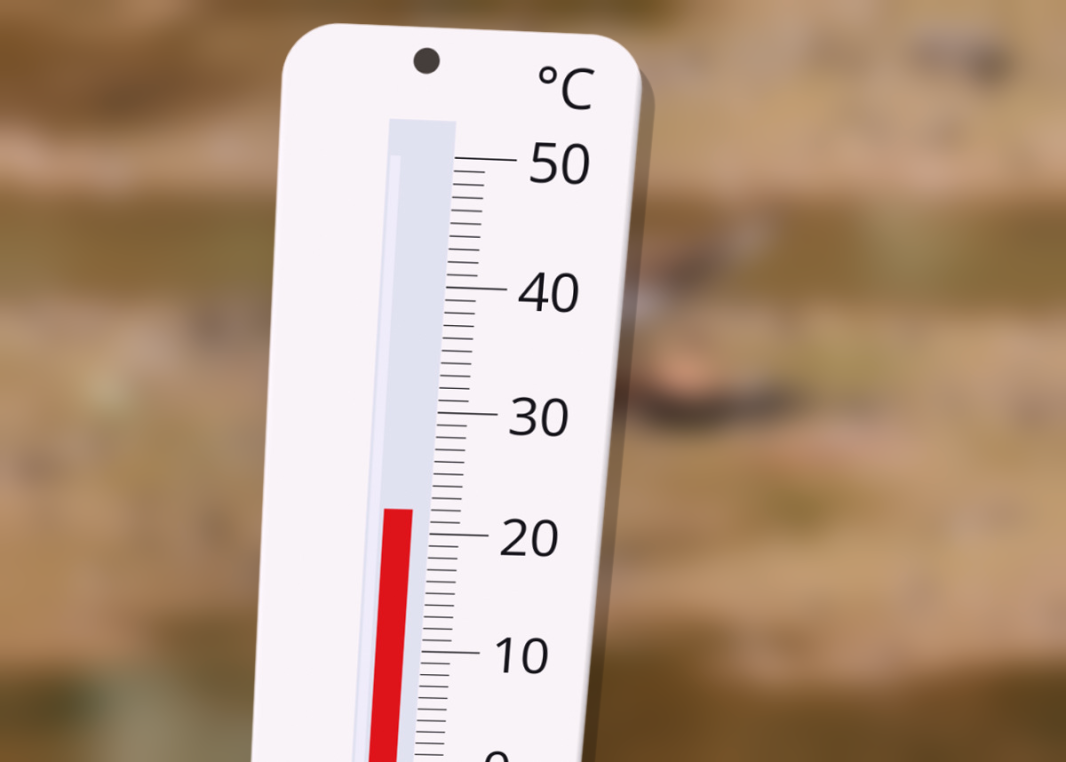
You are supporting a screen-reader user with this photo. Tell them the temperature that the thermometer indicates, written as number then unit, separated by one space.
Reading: 22 °C
